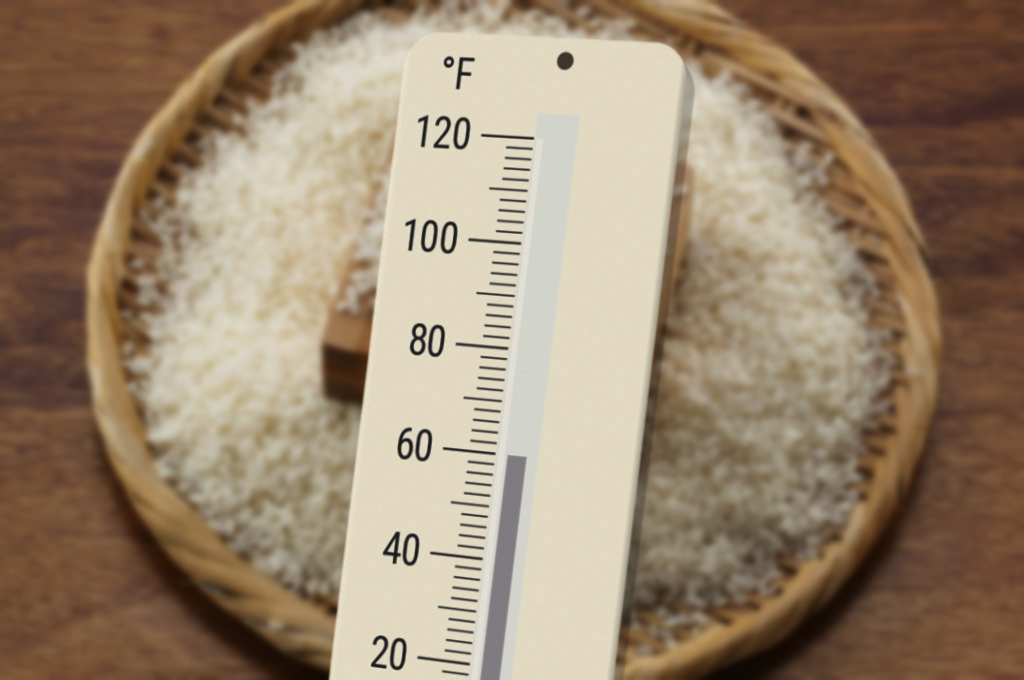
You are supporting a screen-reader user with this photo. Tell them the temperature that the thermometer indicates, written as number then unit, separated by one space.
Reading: 60 °F
